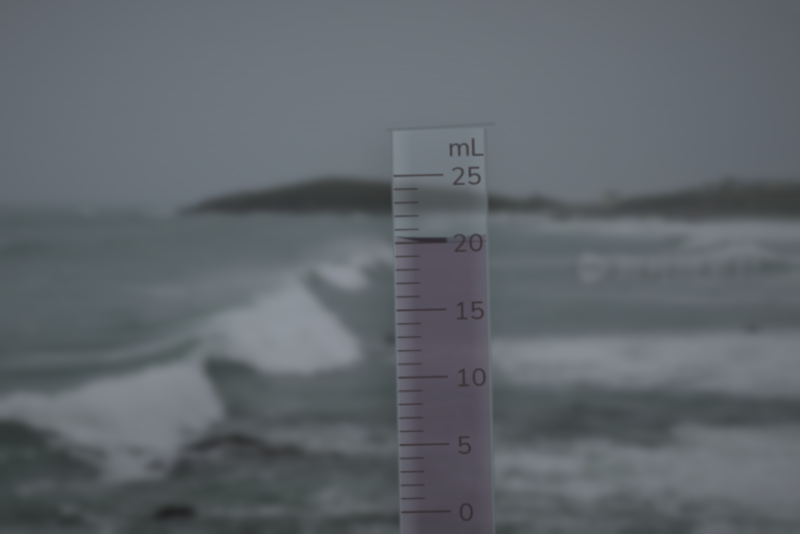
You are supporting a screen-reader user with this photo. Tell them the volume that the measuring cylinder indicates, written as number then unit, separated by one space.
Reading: 20 mL
